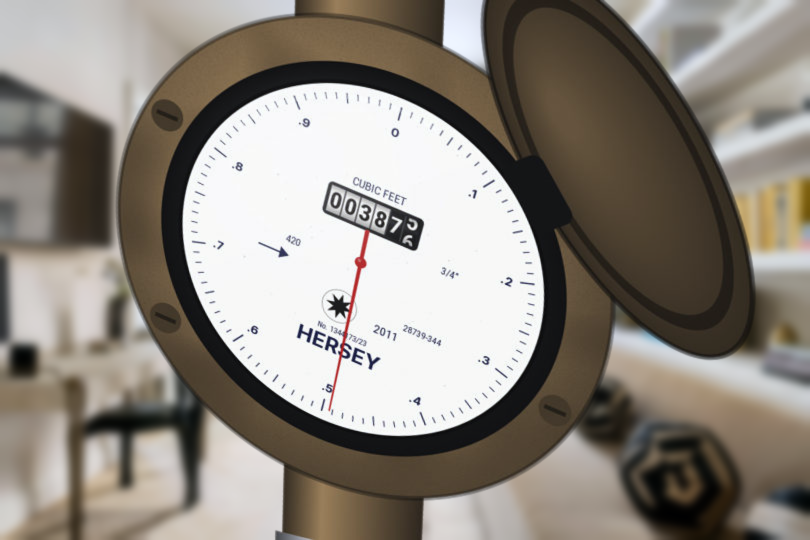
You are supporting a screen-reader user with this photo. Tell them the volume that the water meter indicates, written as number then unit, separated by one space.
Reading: 3875.49 ft³
